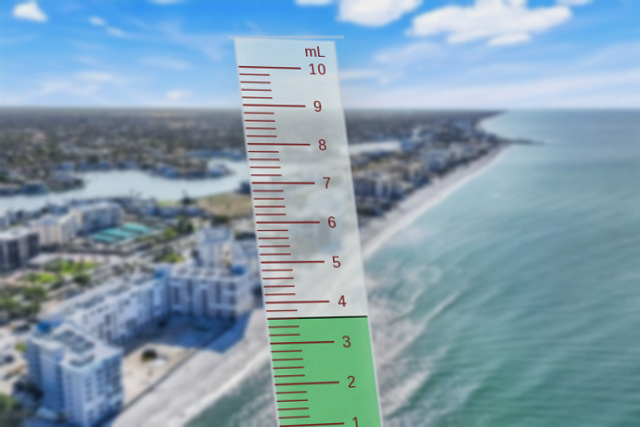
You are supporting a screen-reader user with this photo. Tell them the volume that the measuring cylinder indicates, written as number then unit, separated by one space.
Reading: 3.6 mL
